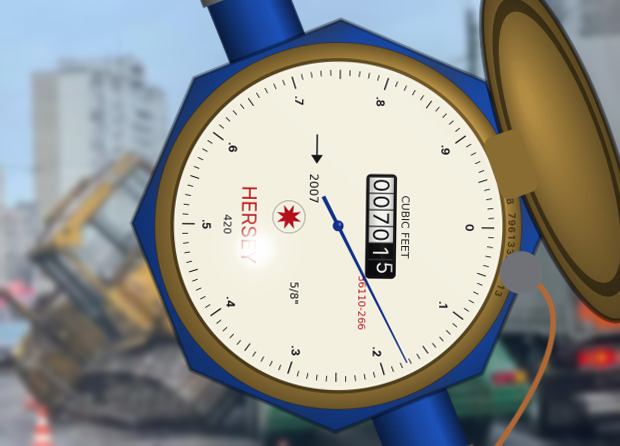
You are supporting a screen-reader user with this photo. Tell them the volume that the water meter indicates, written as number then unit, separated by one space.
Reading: 7015.17 ft³
